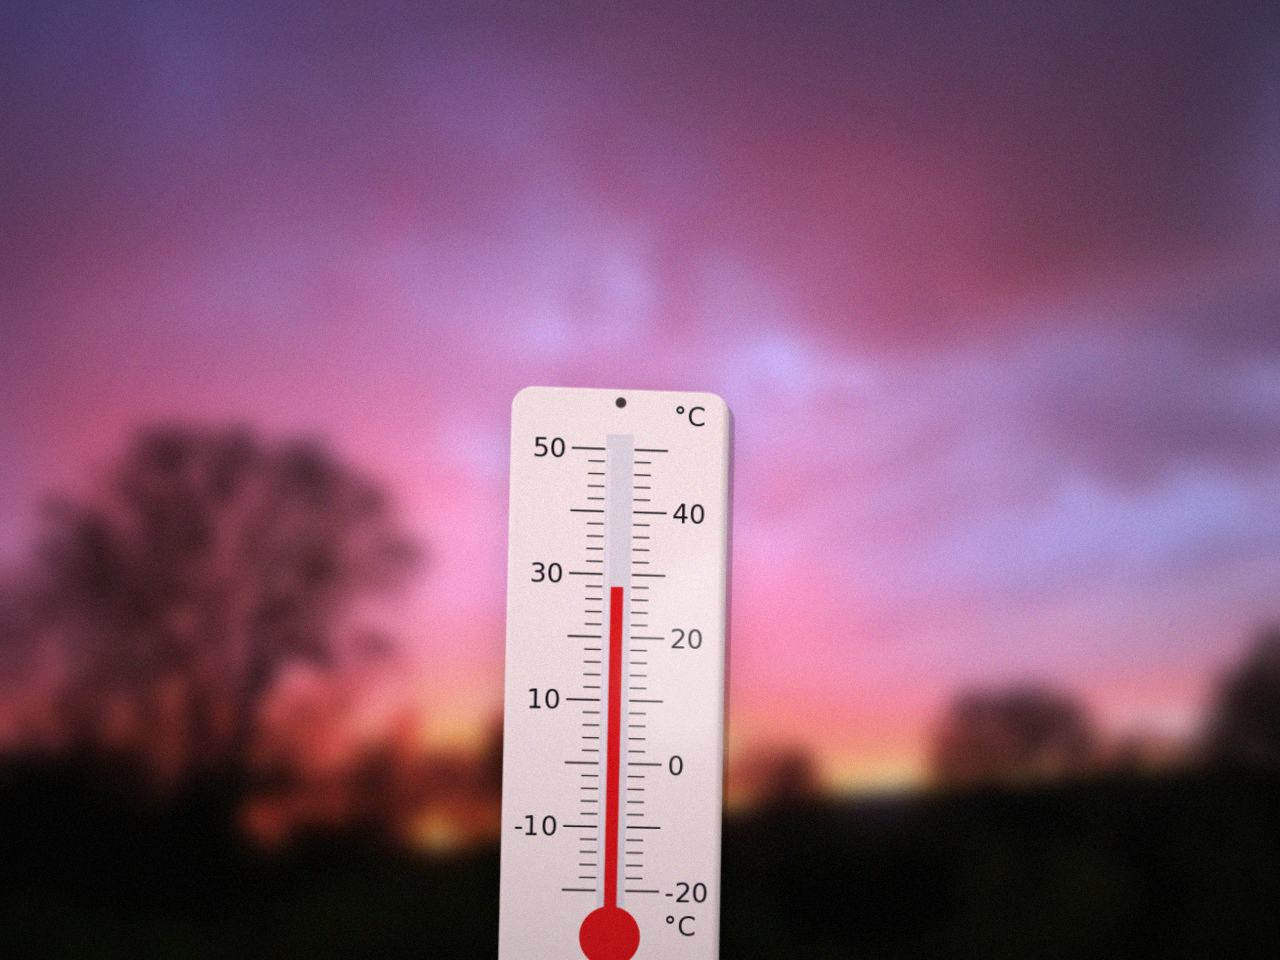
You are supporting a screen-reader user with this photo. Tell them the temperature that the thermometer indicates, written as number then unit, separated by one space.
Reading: 28 °C
